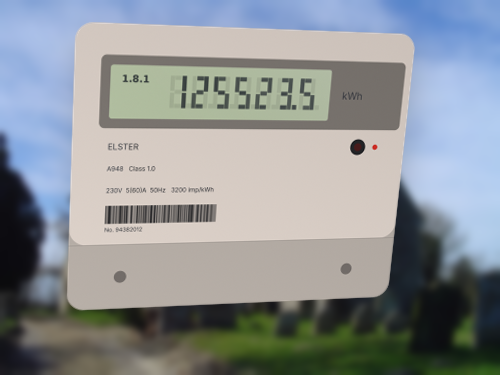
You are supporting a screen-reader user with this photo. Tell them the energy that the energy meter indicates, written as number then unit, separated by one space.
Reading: 125523.5 kWh
